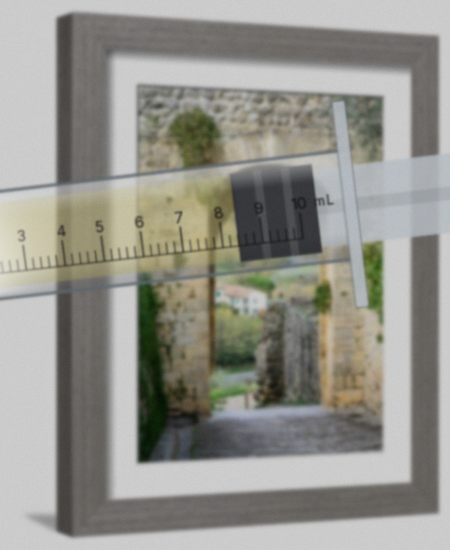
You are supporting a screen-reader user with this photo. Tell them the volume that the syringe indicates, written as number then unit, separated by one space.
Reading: 8.4 mL
